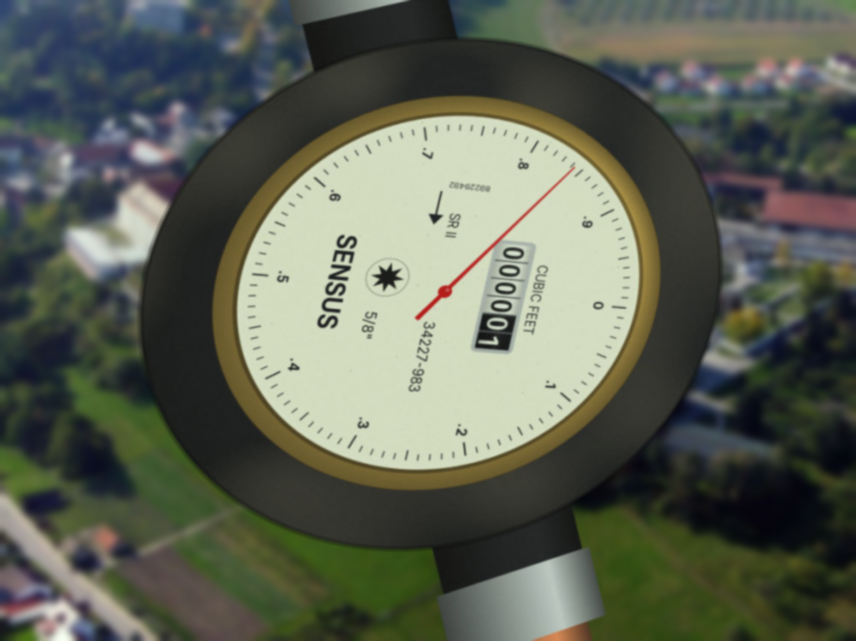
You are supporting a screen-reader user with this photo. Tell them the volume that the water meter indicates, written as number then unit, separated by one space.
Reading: 0.84 ft³
